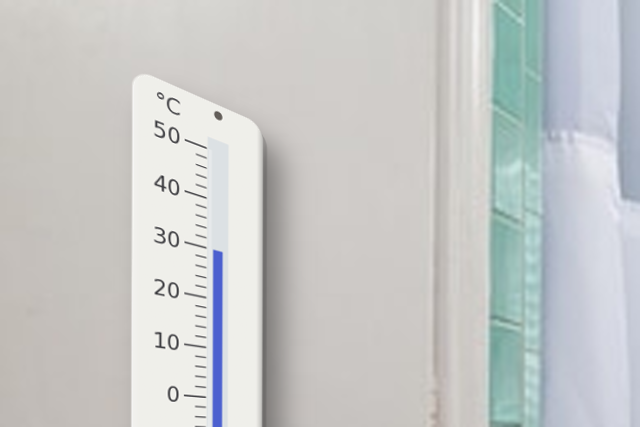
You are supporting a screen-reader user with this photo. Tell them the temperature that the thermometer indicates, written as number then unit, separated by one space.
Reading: 30 °C
